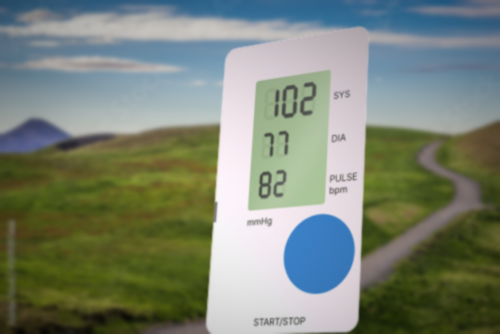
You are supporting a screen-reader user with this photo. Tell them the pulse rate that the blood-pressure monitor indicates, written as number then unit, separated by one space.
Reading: 82 bpm
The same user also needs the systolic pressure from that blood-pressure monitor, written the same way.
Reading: 102 mmHg
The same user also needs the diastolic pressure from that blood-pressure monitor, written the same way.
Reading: 77 mmHg
